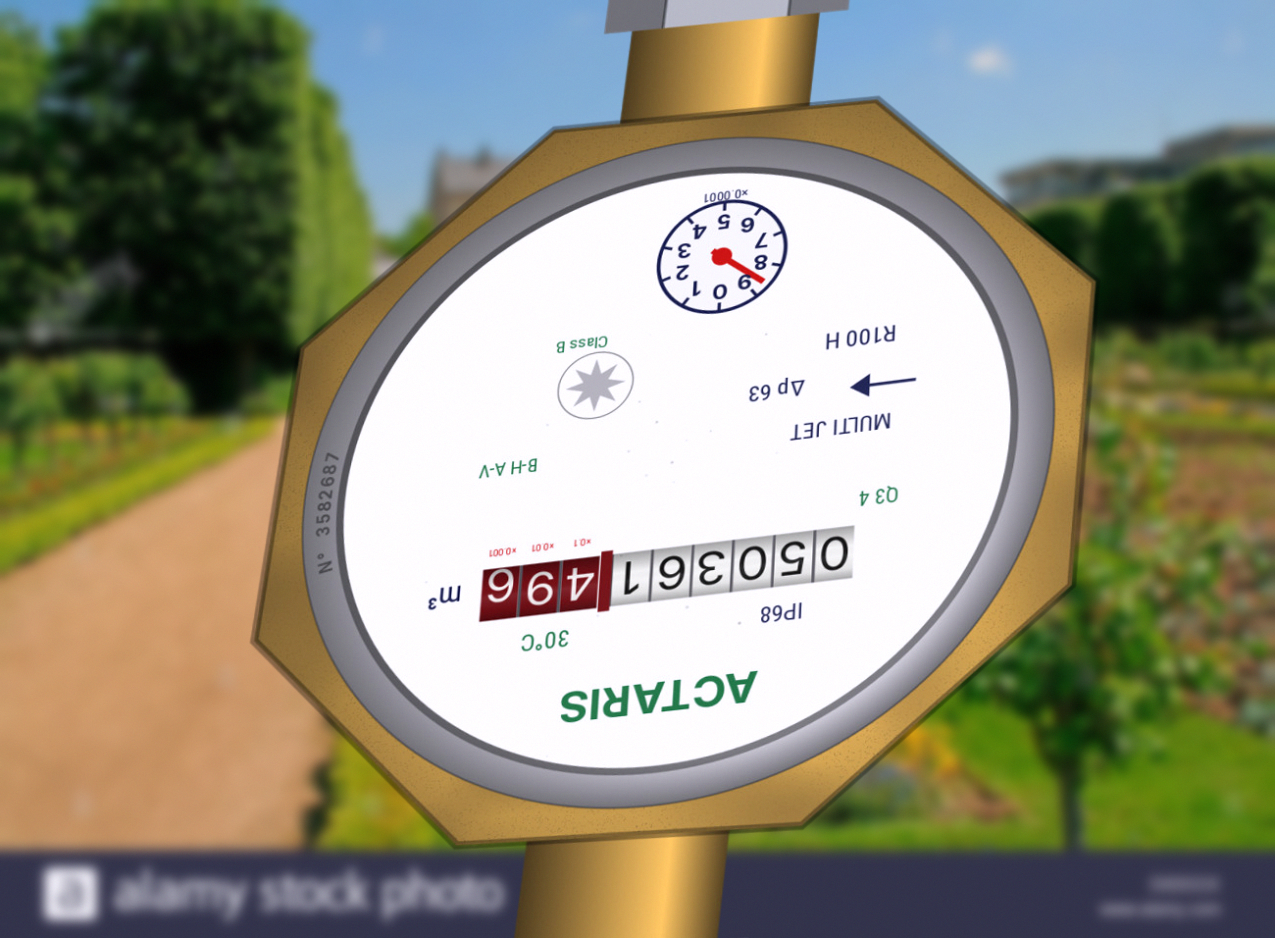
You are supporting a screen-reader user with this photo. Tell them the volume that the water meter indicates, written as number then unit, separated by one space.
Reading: 50361.4958 m³
